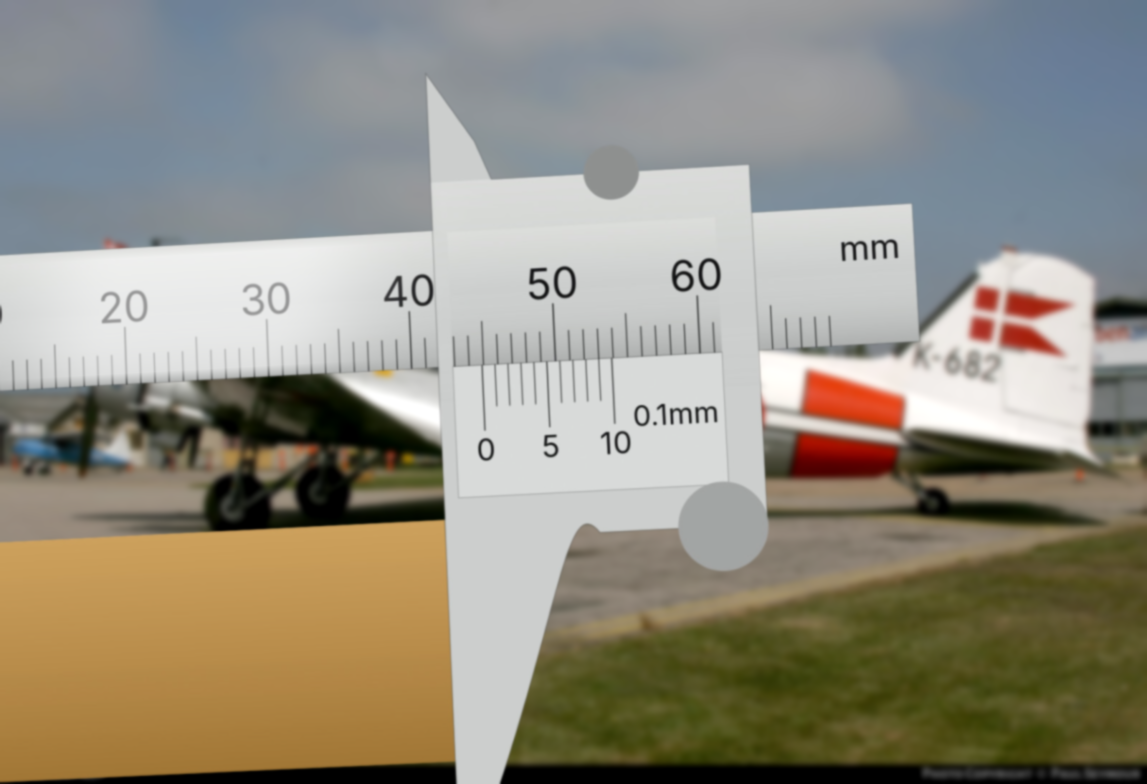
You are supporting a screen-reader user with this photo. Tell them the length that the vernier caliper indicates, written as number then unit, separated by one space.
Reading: 44.9 mm
